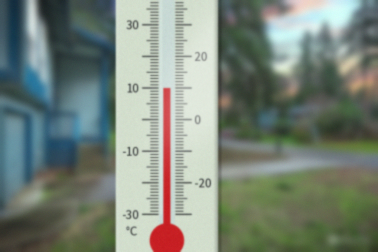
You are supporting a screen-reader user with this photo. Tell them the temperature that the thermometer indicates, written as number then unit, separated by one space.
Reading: 10 °C
